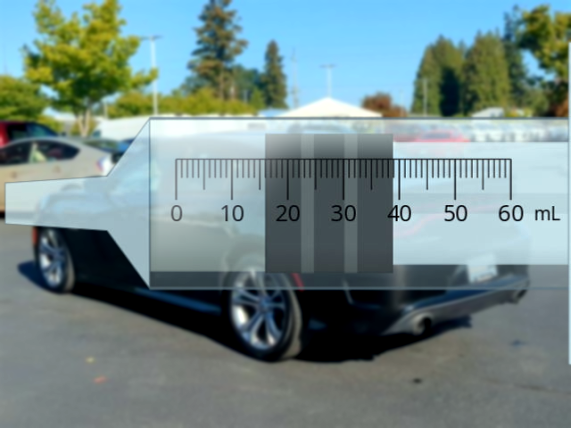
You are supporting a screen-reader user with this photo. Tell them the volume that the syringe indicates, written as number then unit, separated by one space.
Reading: 16 mL
